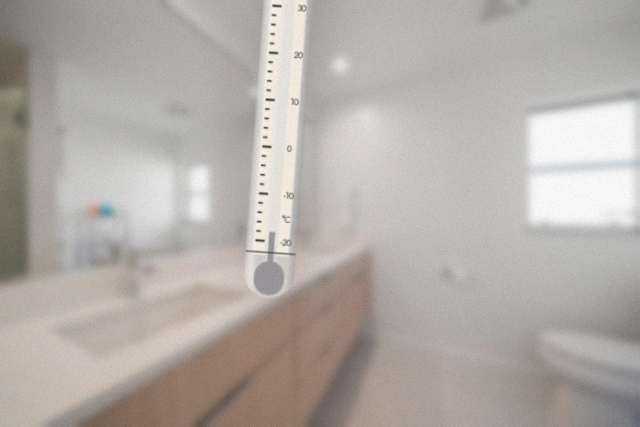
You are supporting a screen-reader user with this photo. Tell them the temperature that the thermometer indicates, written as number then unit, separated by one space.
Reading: -18 °C
